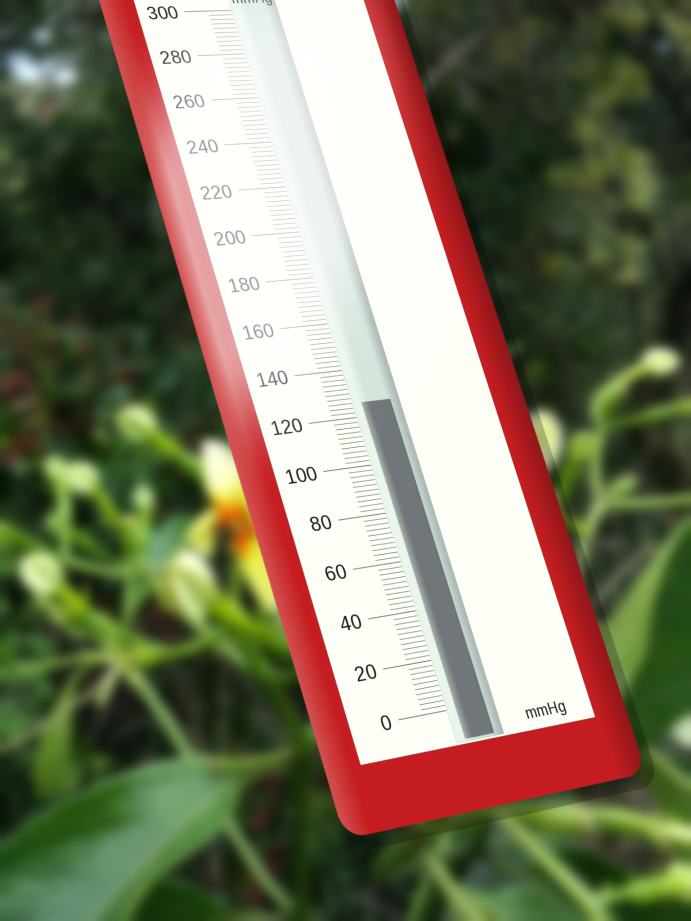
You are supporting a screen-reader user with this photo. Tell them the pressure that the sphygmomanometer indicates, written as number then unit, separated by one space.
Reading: 126 mmHg
